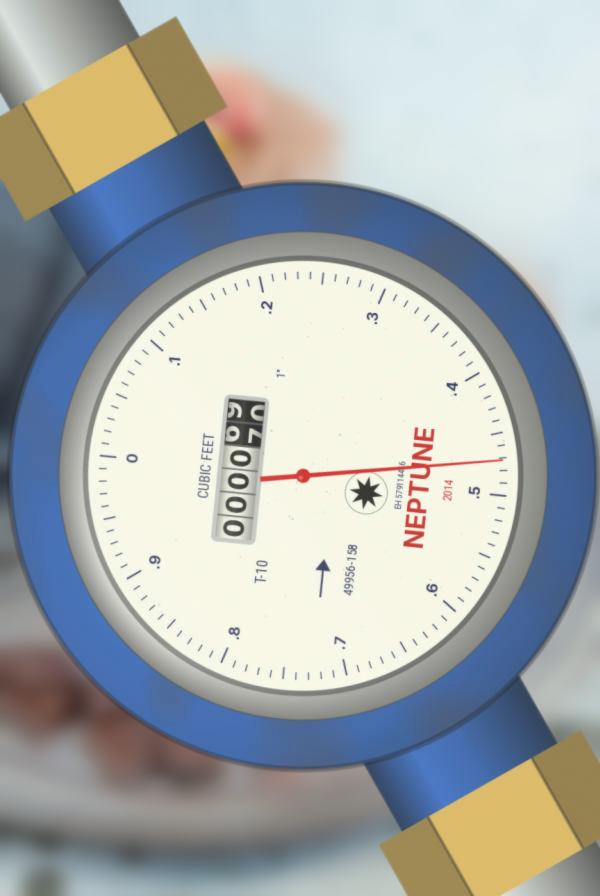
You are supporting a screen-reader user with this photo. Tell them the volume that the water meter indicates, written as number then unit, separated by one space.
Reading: 69.47 ft³
